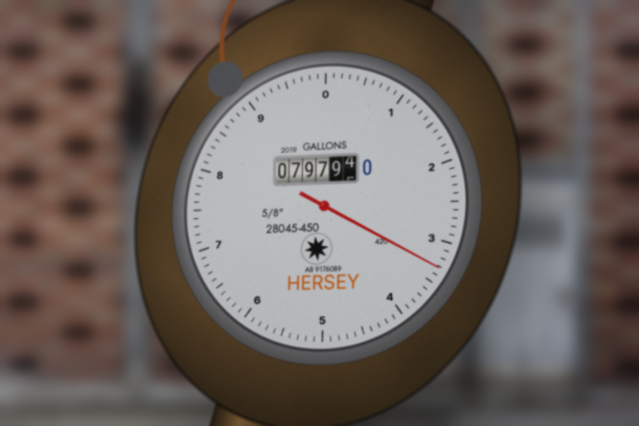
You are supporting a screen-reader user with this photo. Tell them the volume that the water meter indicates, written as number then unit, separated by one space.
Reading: 797943.3 gal
